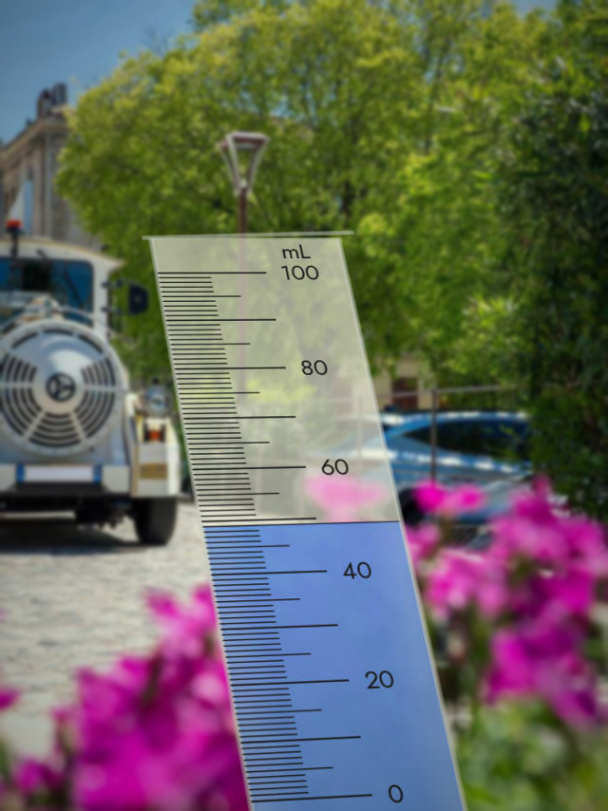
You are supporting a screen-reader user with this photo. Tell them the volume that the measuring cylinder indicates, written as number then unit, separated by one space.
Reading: 49 mL
